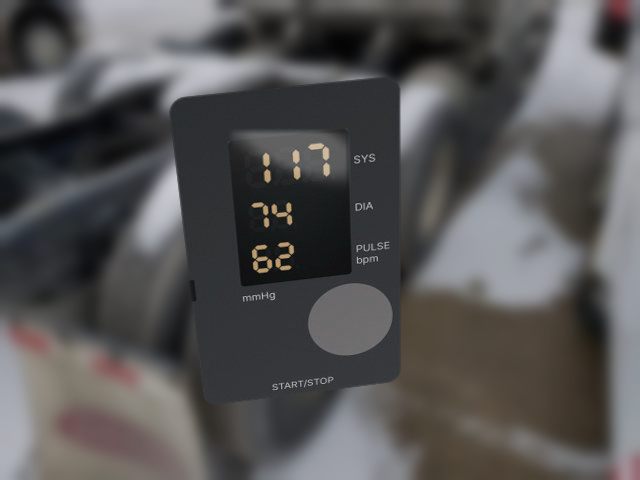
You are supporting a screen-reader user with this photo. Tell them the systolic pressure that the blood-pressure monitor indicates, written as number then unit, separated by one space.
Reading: 117 mmHg
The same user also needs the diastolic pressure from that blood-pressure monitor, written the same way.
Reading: 74 mmHg
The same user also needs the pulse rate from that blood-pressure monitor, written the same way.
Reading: 62 bpm
